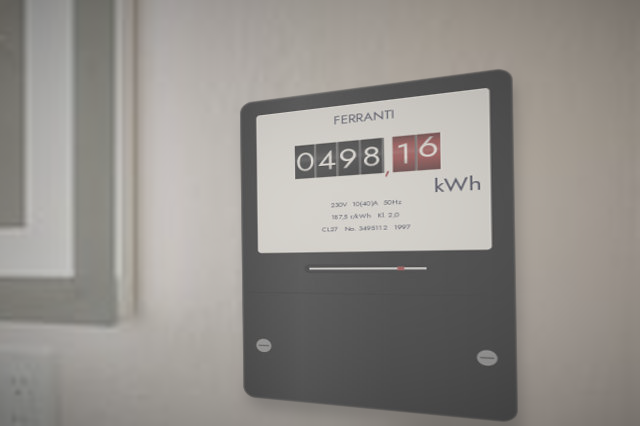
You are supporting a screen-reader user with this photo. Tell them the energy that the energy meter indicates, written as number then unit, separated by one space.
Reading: 498.16 kWh
